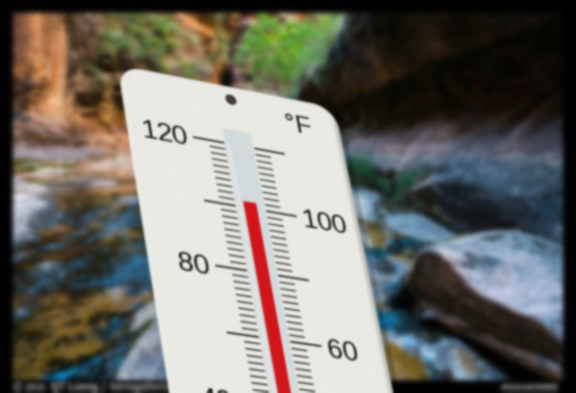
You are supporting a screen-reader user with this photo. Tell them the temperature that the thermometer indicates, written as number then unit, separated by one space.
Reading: 102 °F
